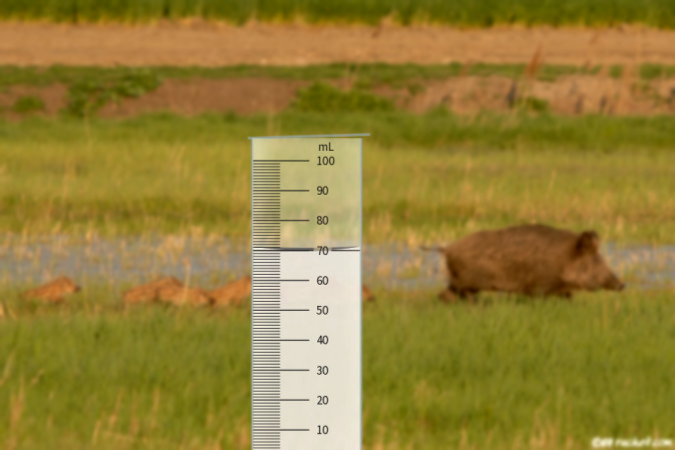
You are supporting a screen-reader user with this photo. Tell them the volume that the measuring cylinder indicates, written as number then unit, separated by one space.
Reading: 70 mL
